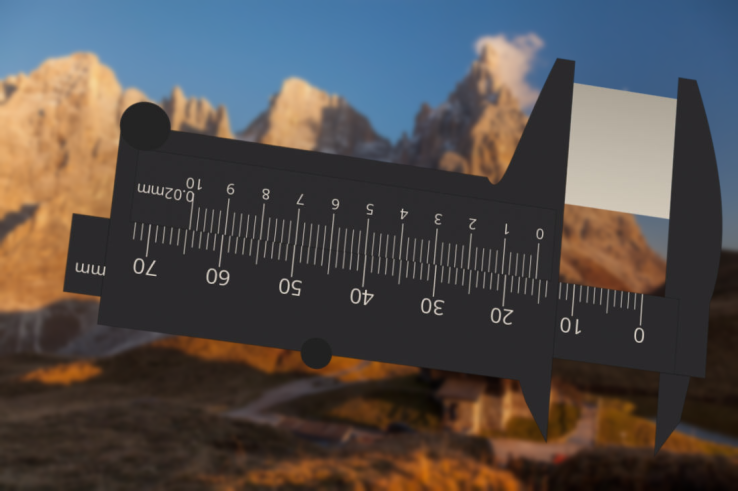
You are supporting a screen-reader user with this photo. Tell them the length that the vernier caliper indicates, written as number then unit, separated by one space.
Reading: 15.6 mm
